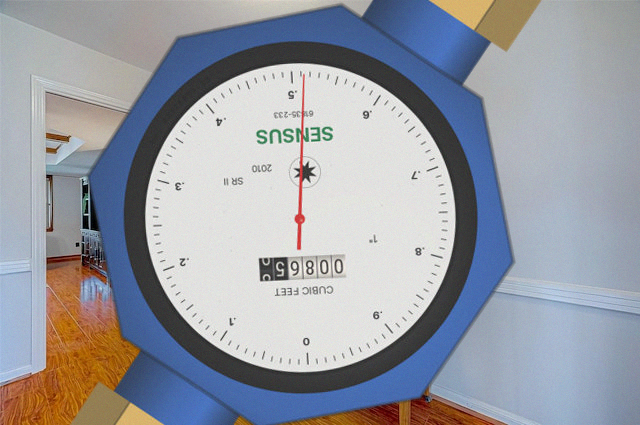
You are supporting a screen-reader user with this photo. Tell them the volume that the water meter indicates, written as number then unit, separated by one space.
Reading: 8658.51 ft³
